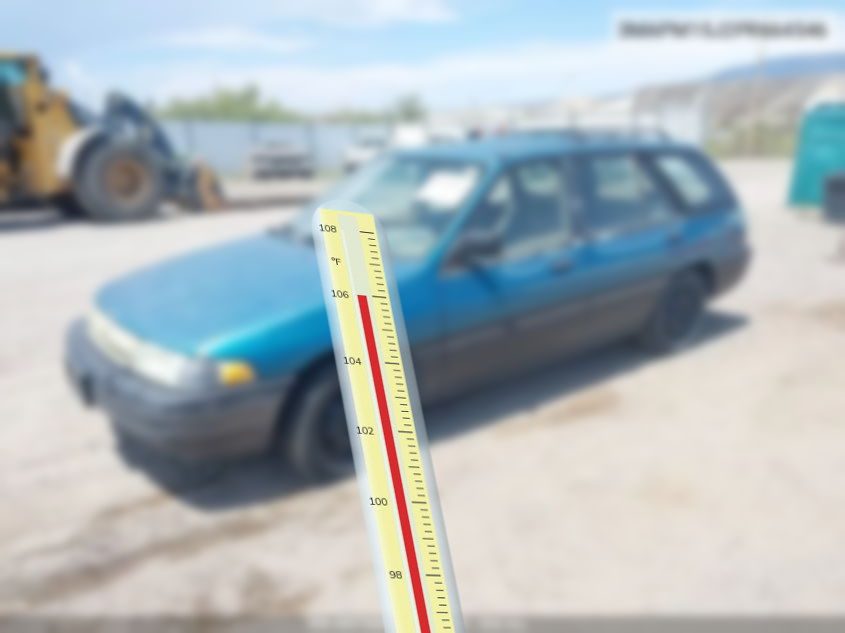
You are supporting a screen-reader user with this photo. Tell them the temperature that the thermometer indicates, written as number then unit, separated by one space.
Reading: 106 °F
